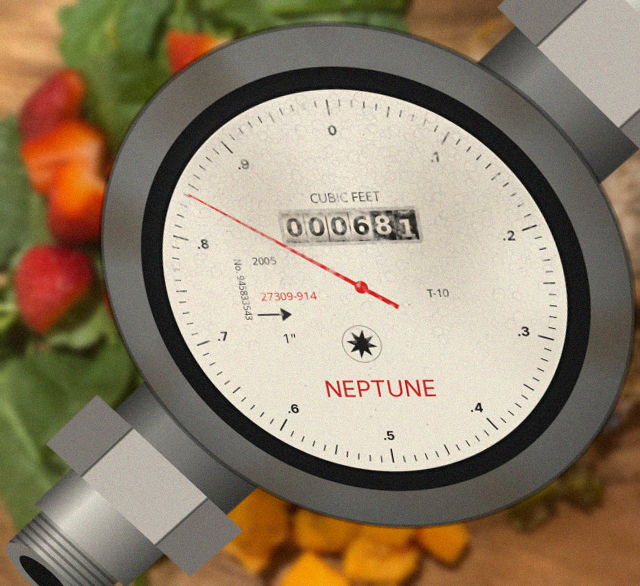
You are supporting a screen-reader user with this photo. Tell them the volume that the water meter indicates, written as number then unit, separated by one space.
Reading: 680.84 ft³
